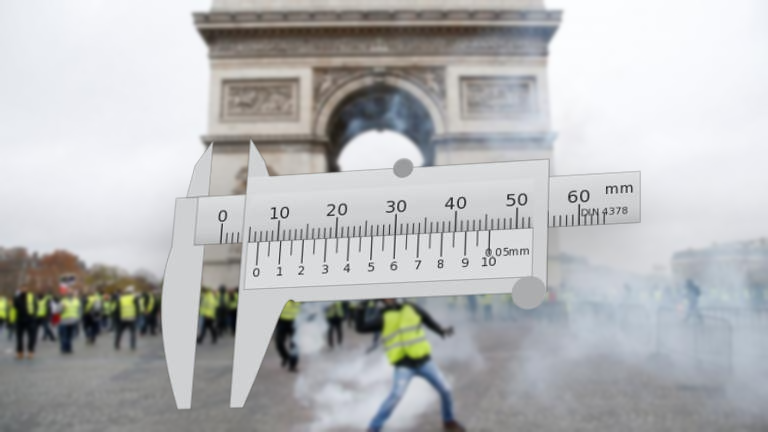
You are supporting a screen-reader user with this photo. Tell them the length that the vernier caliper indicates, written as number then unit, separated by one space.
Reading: 6.6 mm
